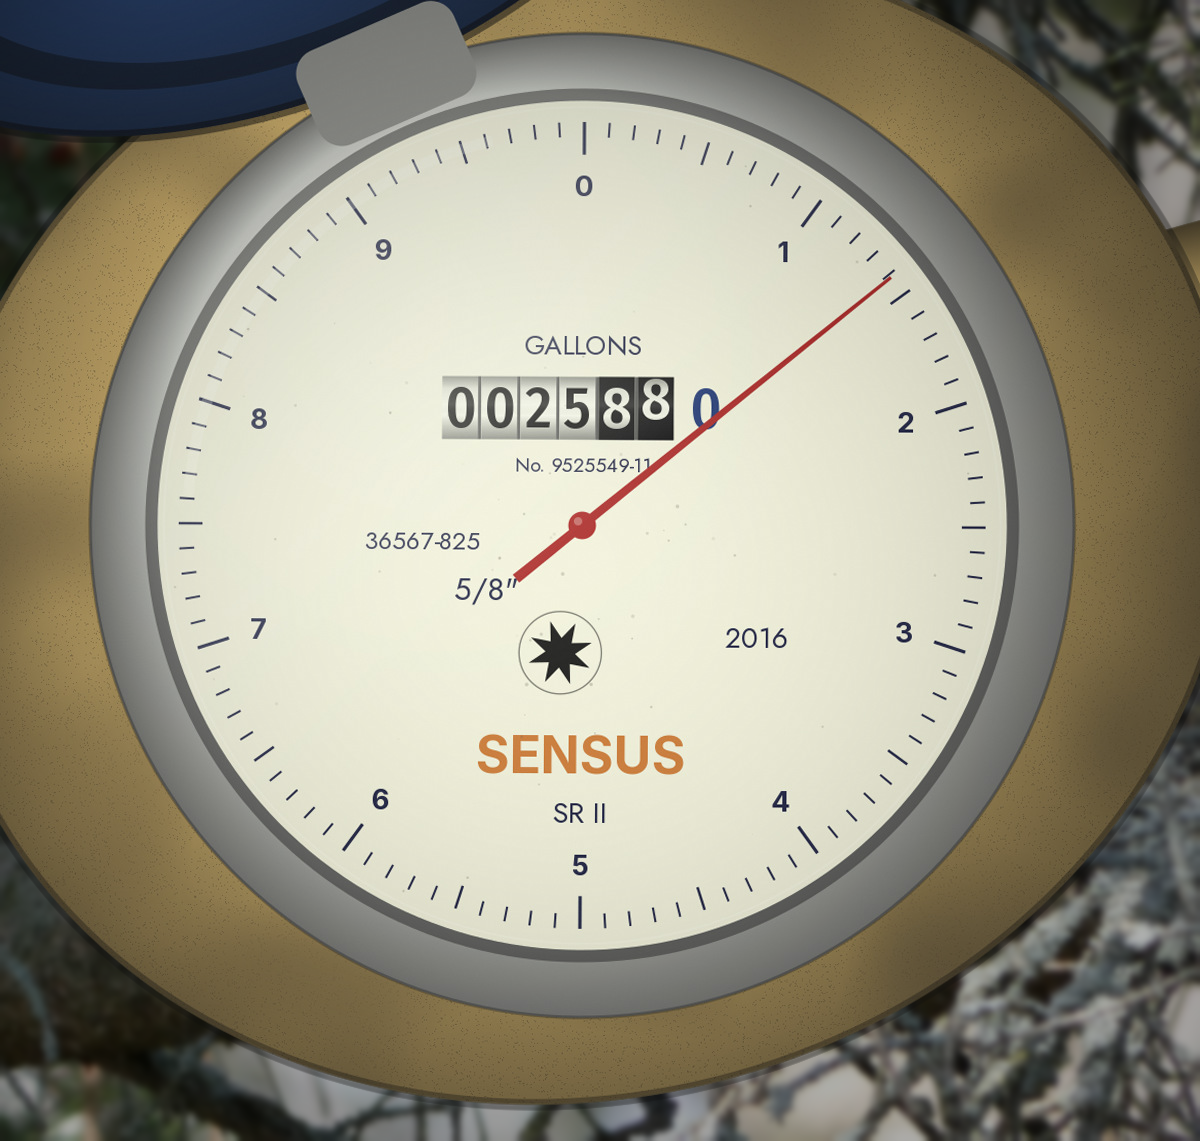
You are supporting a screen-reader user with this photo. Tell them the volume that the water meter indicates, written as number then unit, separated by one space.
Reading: 25881.4 gal
